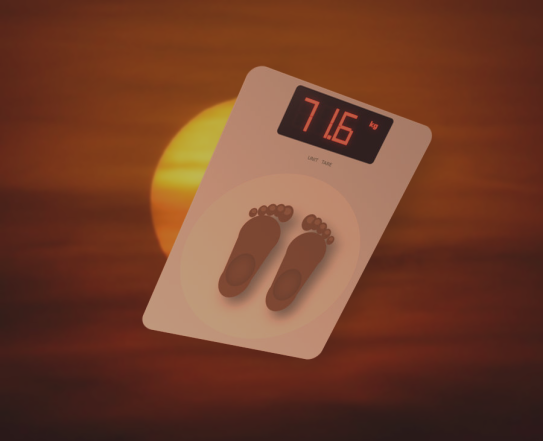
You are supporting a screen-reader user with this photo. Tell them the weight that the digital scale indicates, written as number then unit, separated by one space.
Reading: 71.6 kg
